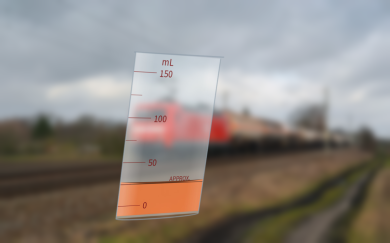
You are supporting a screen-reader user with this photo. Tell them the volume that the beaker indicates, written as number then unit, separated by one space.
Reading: 25 mL
